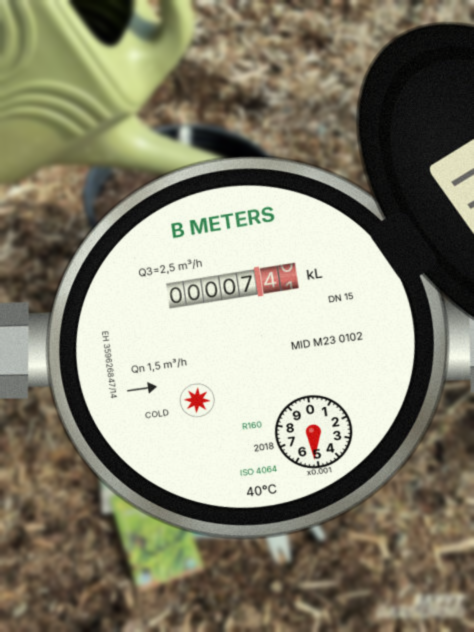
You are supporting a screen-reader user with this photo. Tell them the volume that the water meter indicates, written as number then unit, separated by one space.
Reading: 7.405 kL
